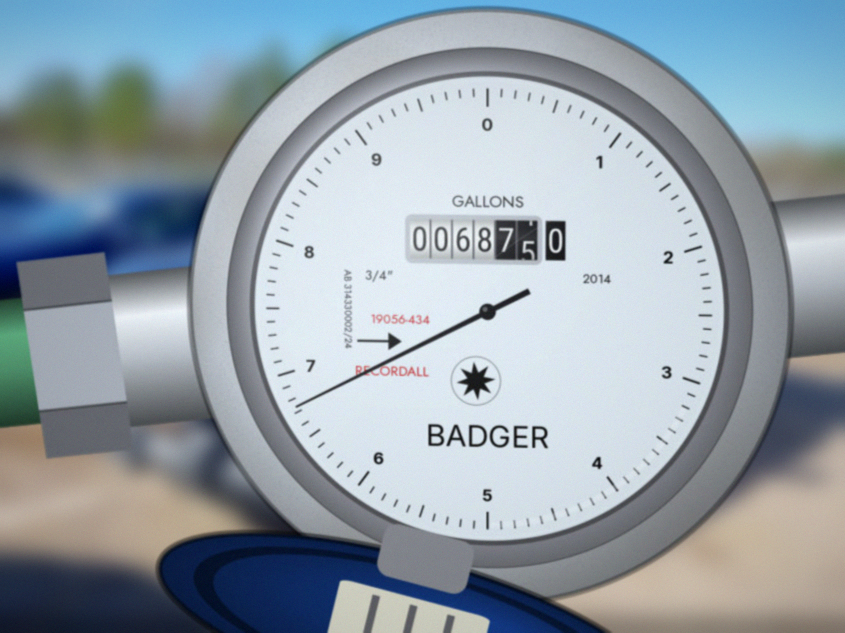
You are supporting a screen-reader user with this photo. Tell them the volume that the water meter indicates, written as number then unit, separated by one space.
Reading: 68746.7 gal
